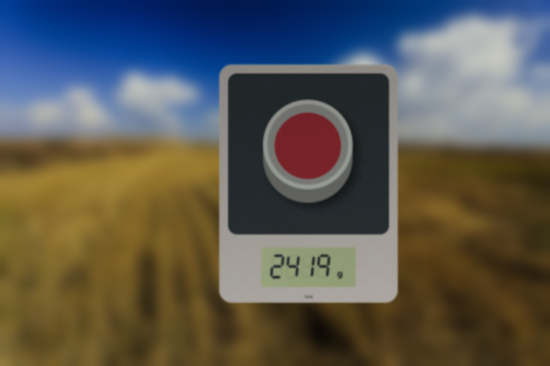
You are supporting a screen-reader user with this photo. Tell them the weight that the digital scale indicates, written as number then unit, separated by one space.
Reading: 2419 g
